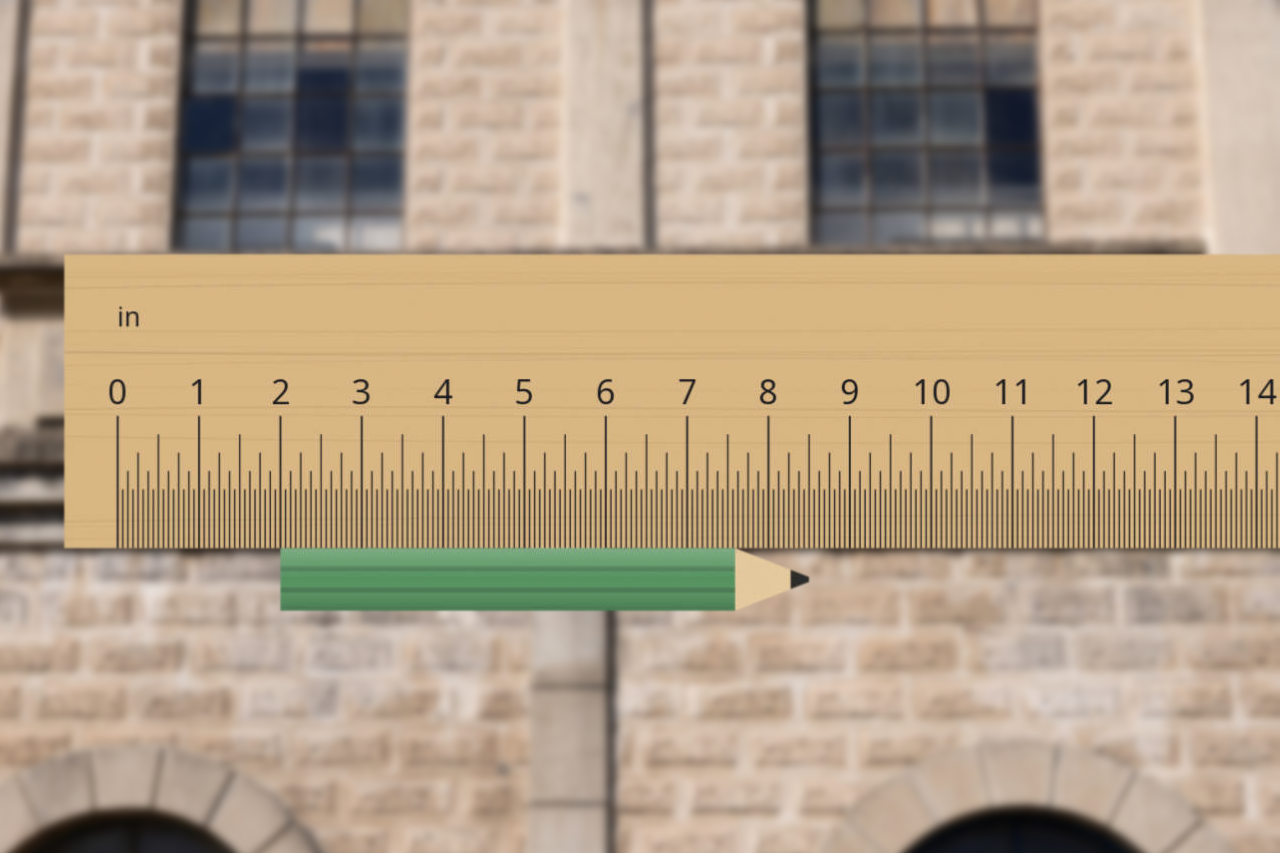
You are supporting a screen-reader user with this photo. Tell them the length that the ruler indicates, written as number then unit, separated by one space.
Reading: 6.5 in
